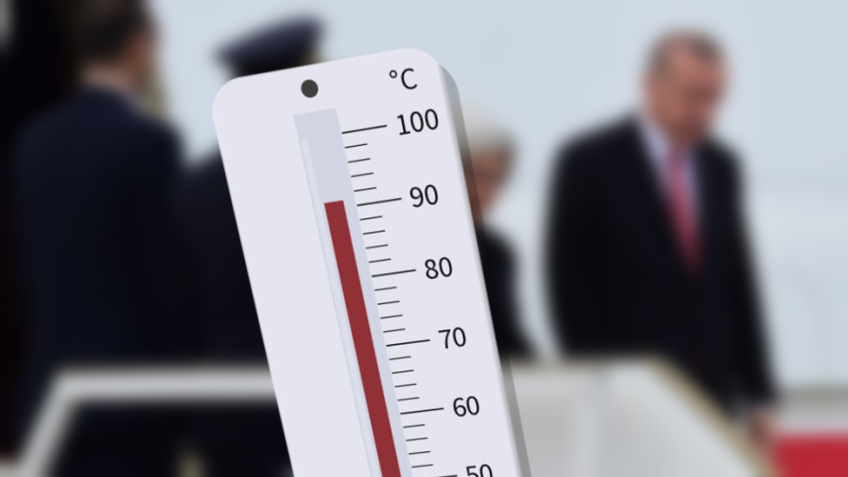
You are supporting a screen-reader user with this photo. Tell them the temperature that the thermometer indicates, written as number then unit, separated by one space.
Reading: 91 °C
